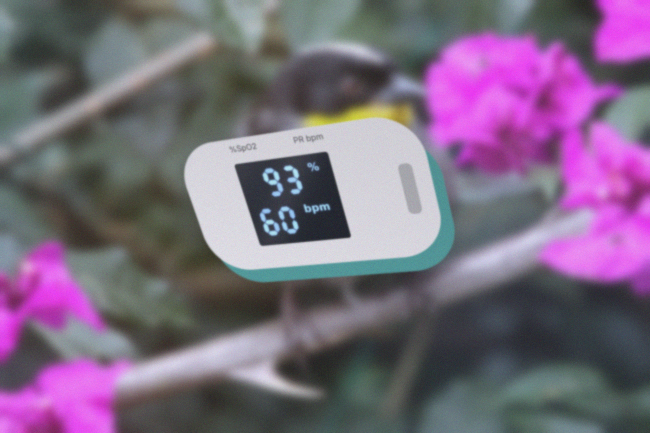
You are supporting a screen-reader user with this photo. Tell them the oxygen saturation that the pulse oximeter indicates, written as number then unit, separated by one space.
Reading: 93 %
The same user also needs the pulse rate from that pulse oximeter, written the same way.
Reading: 60 bpm
